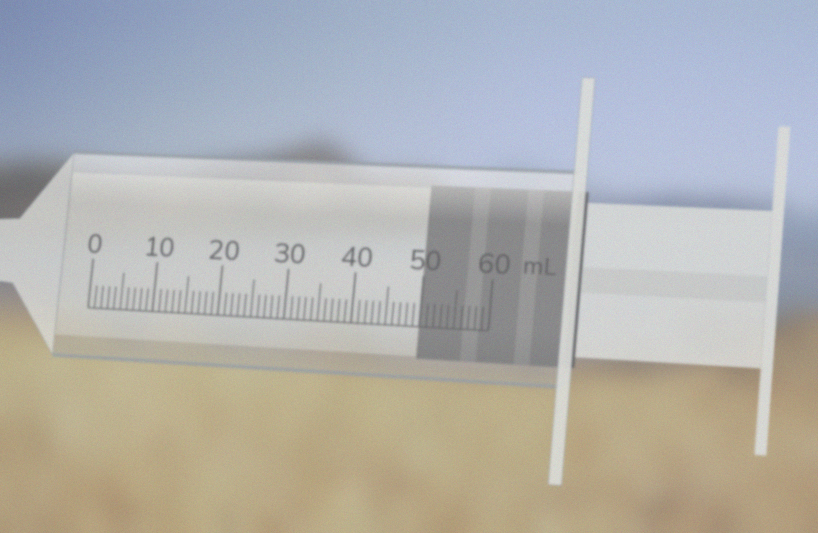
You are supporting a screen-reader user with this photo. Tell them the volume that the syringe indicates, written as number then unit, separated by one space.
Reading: 50 mL
